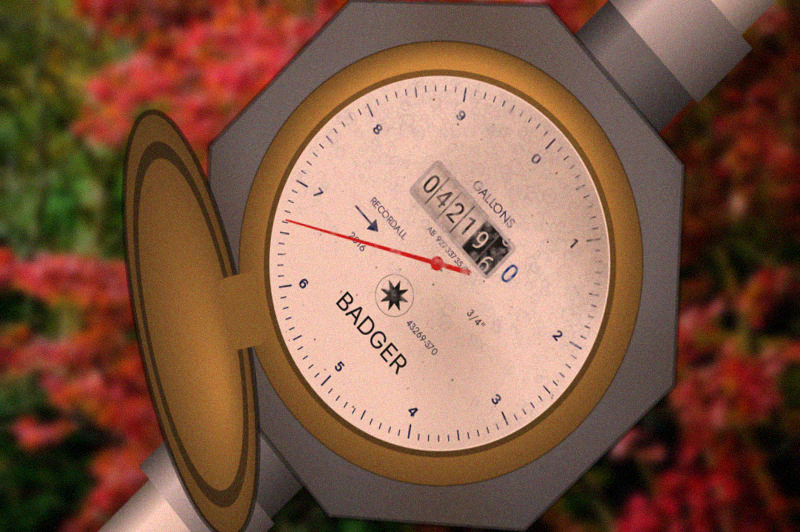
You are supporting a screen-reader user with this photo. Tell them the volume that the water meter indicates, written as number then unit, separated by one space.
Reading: 421956.6 gal
